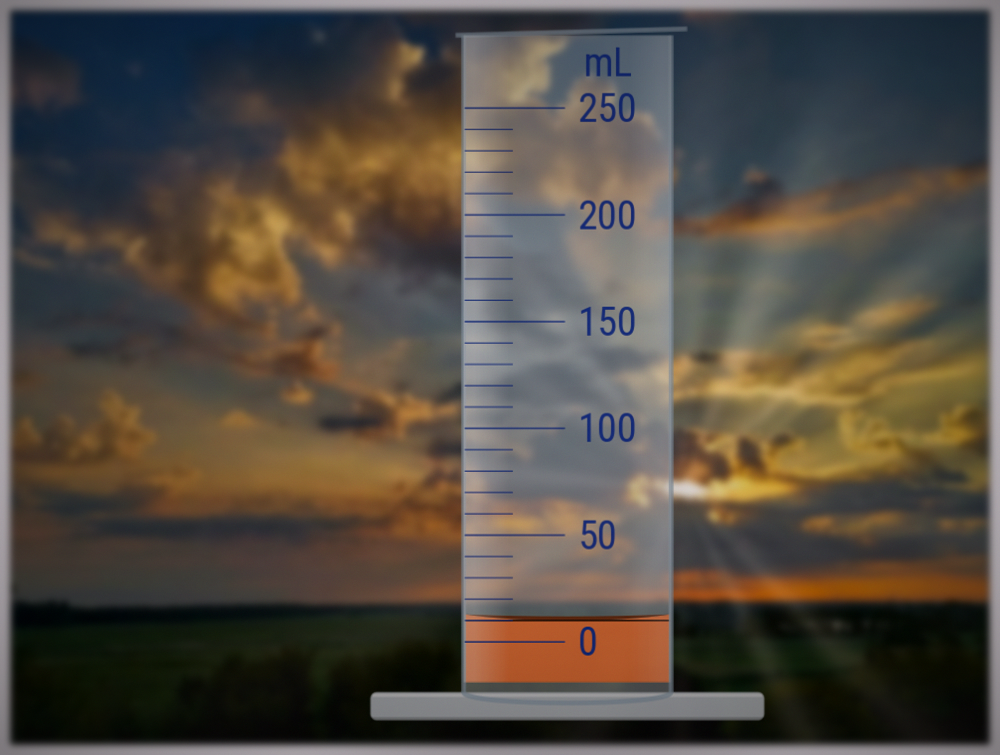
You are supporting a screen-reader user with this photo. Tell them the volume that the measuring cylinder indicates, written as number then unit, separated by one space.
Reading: 10 mL
